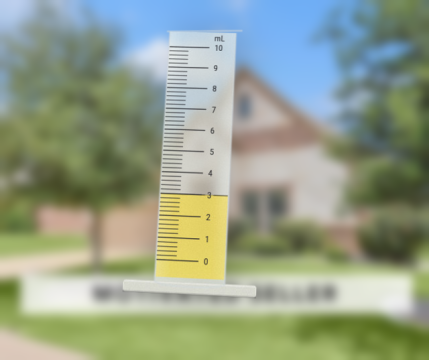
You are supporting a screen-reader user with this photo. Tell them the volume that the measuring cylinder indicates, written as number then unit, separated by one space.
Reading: 3 mL
